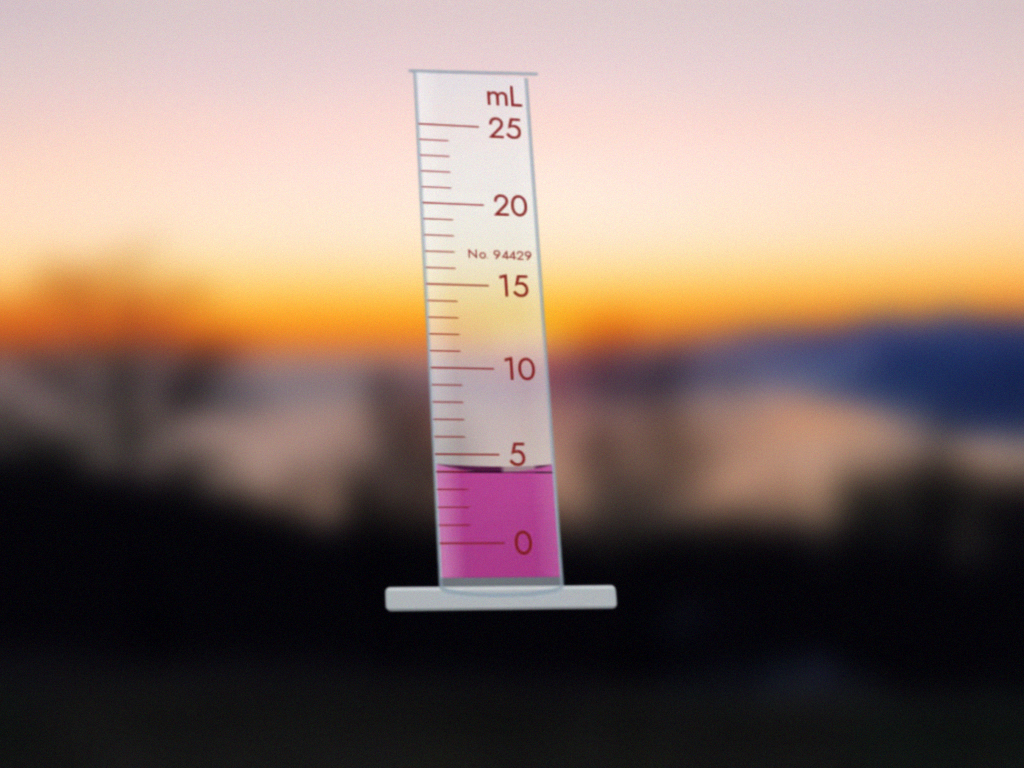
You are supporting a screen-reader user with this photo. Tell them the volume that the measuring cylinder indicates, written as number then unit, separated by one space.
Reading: 4 mL
